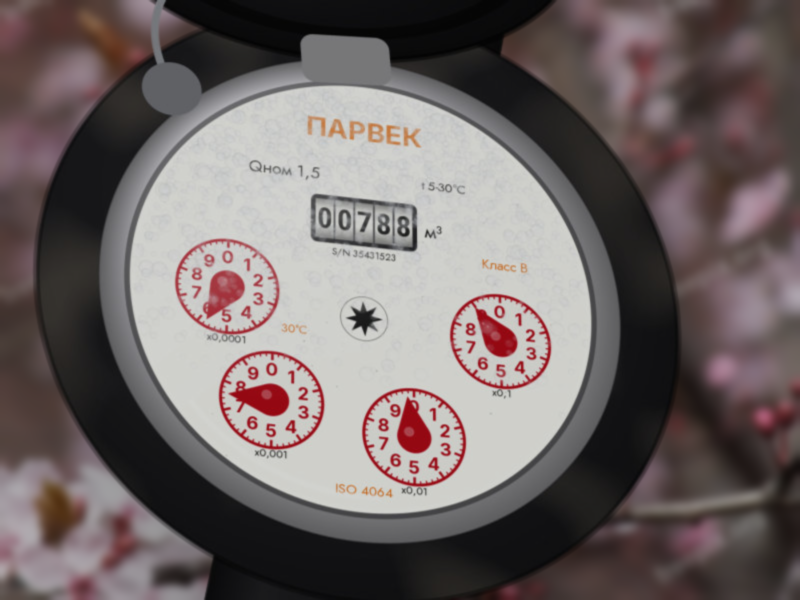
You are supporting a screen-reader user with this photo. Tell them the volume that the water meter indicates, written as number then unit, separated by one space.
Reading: 788.8975 m³
